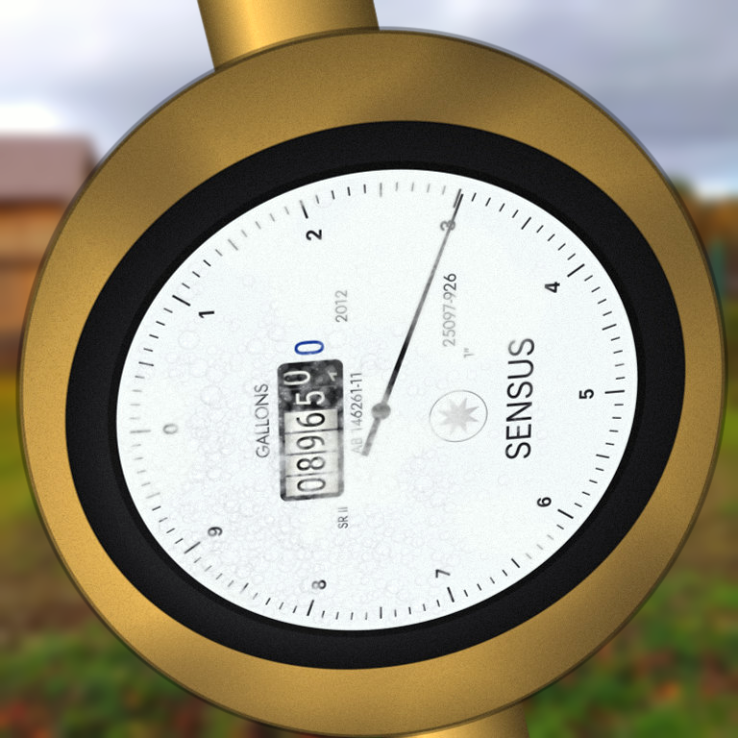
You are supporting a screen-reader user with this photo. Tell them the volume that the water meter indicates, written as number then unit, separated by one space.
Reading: 896503.0 gal
